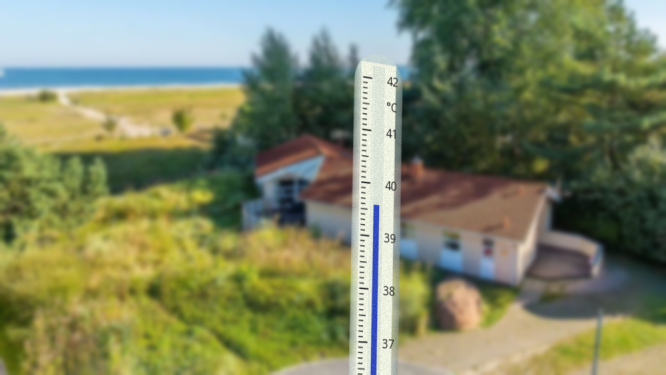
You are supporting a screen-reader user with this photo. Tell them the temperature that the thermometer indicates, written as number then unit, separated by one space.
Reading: 39.6 °C
